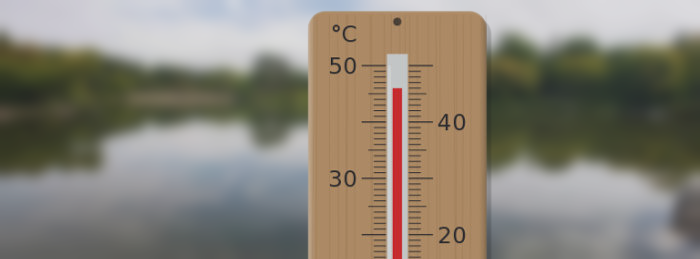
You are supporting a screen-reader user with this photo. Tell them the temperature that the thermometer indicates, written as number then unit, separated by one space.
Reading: 46 °C
